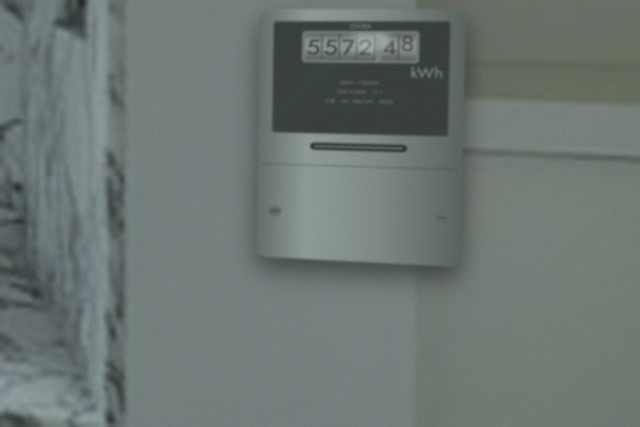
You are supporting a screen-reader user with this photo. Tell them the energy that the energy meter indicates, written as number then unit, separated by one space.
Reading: 5572.48 kWh
